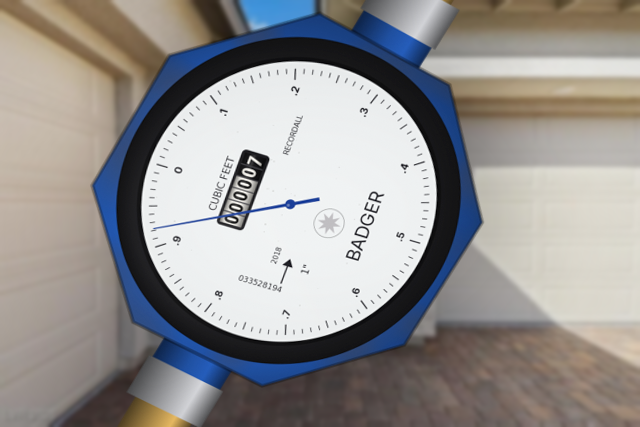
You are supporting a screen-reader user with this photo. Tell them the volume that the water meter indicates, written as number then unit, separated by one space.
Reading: 6.92 ft³
